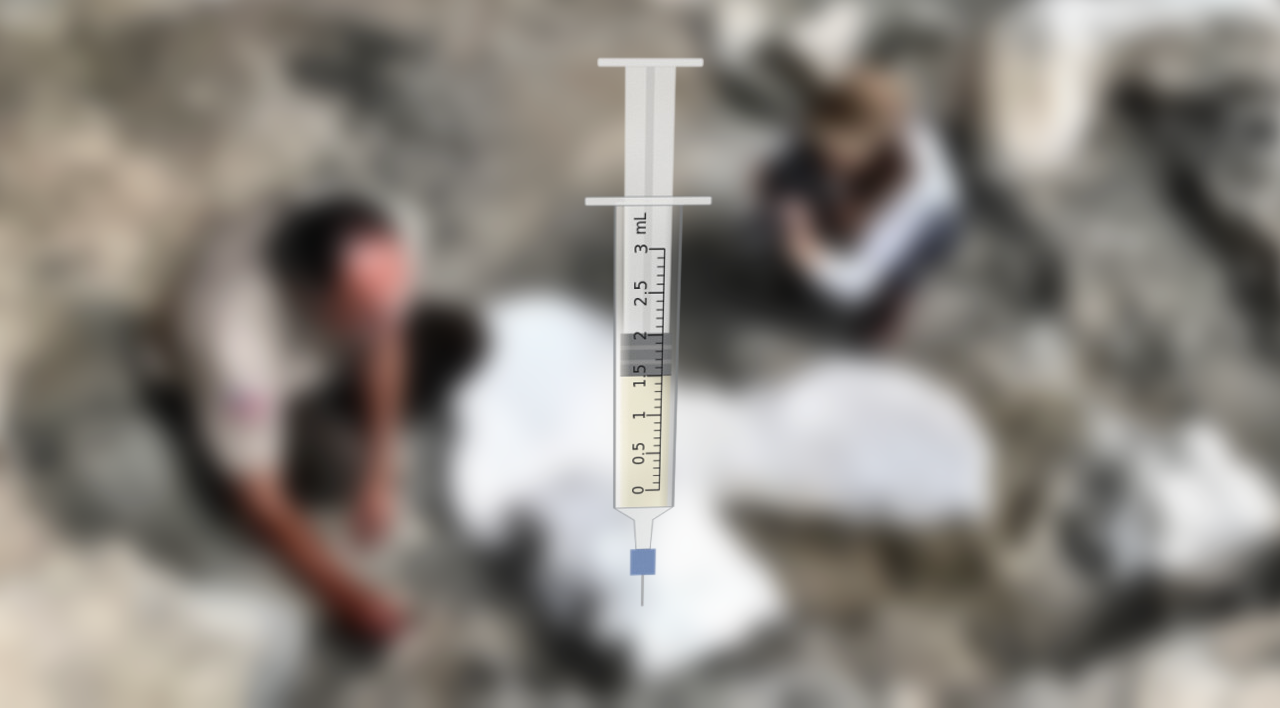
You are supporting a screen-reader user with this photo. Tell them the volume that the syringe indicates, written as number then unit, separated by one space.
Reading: 1.5 mL
